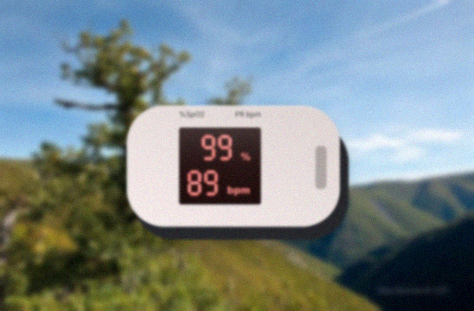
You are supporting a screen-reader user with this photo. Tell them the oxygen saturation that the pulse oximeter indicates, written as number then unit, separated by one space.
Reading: 99 %
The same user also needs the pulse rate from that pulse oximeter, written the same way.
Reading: 89 bpm
